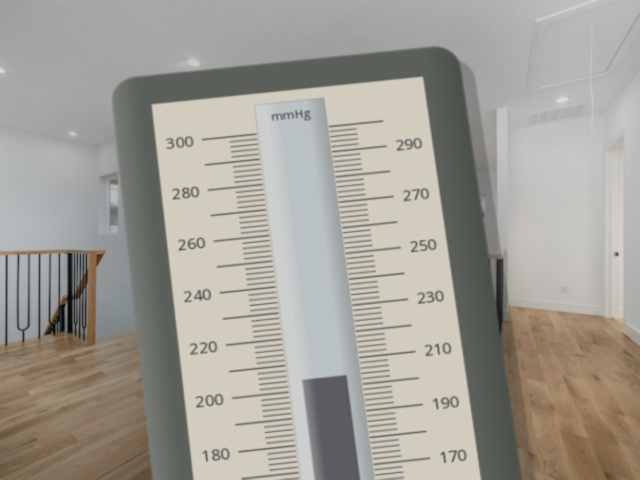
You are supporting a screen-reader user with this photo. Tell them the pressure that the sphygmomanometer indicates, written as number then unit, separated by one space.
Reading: 204 mmHg
